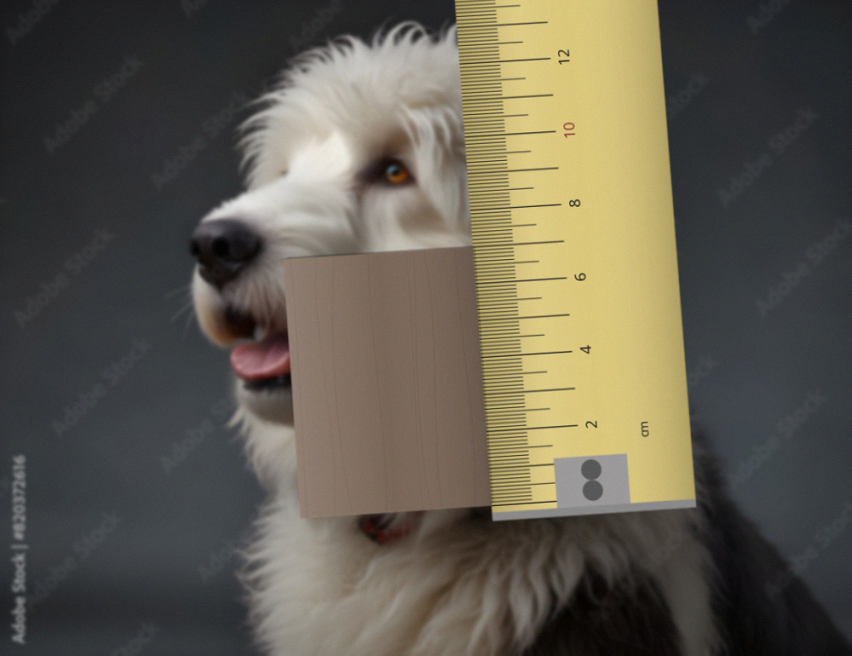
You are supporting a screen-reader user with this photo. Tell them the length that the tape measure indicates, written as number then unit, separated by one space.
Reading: 7 cm
